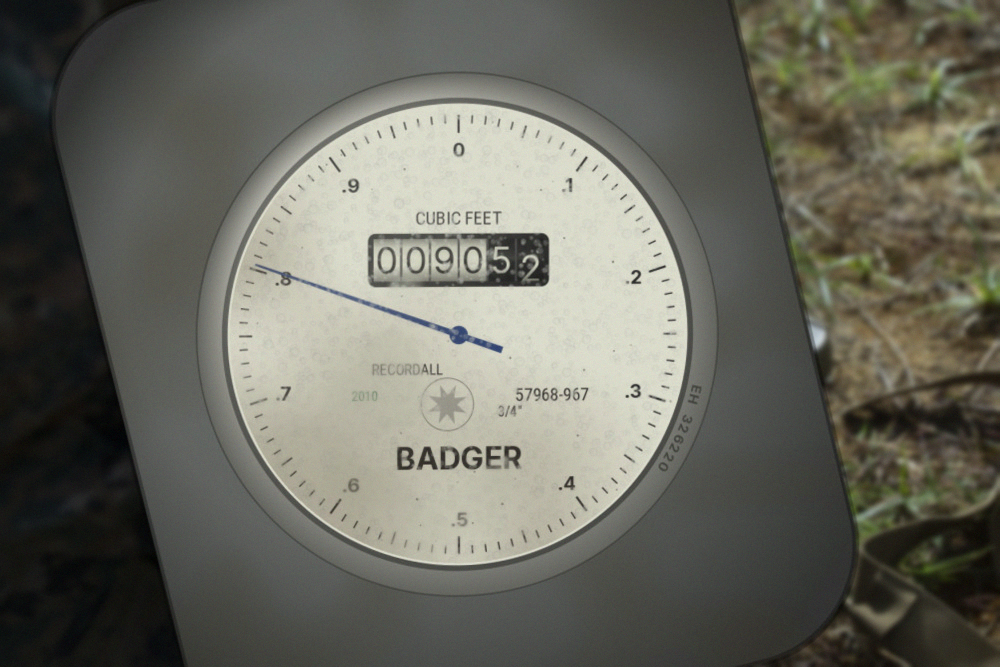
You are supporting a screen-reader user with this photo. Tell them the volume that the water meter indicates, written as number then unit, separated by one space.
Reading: 9051.80 ft³
